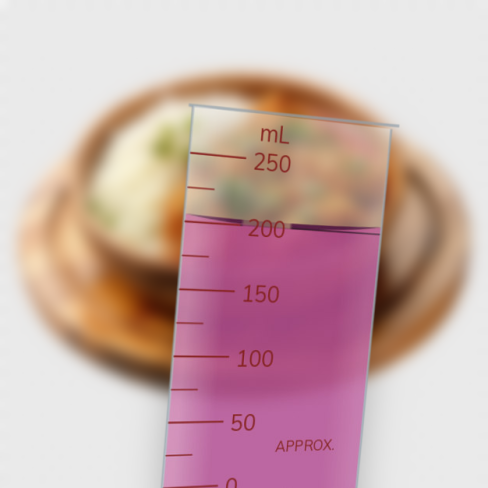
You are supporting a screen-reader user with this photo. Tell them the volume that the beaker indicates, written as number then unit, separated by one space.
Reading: 200 mL
